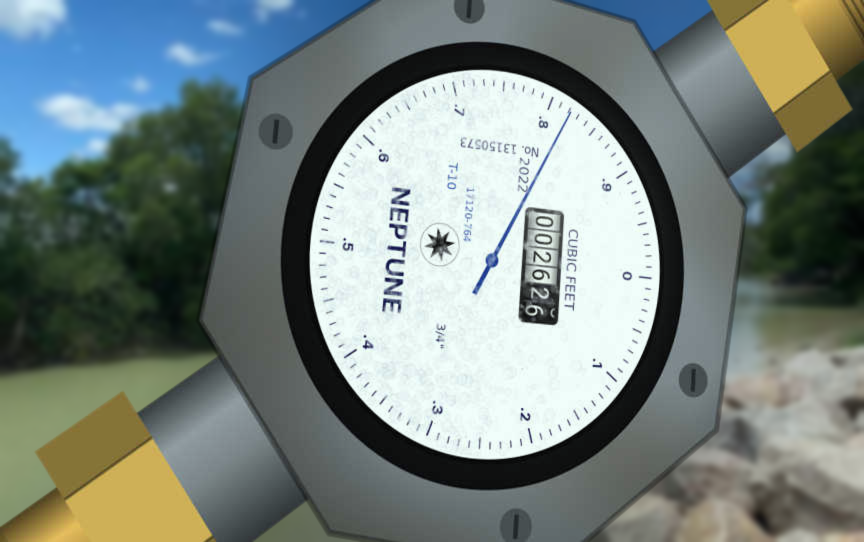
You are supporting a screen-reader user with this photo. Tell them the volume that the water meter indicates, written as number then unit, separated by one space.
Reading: 2625.82 ft³
